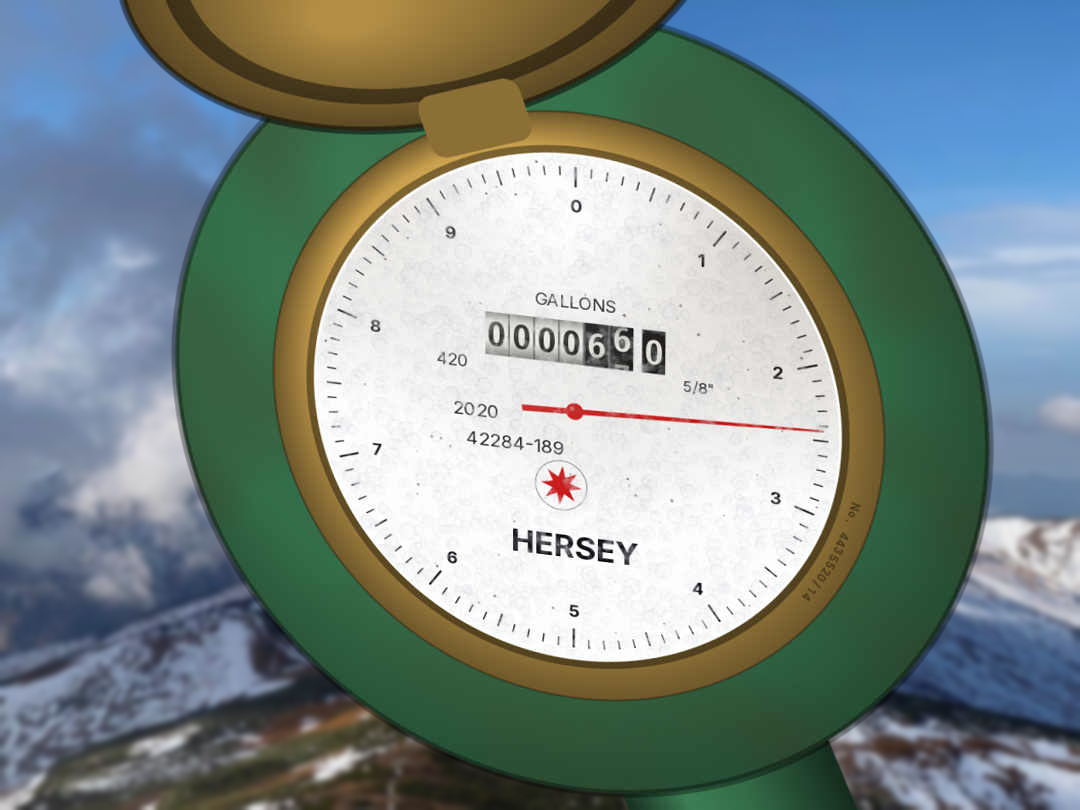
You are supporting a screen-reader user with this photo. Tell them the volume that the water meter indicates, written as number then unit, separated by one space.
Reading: 662.4 gal
